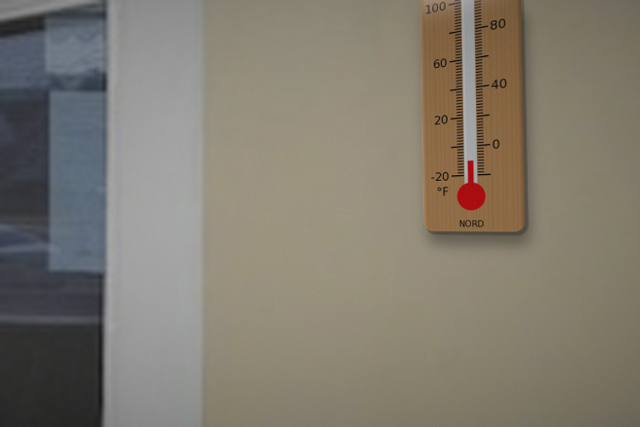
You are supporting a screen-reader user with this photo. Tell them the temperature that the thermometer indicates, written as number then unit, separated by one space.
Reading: -10 °F
